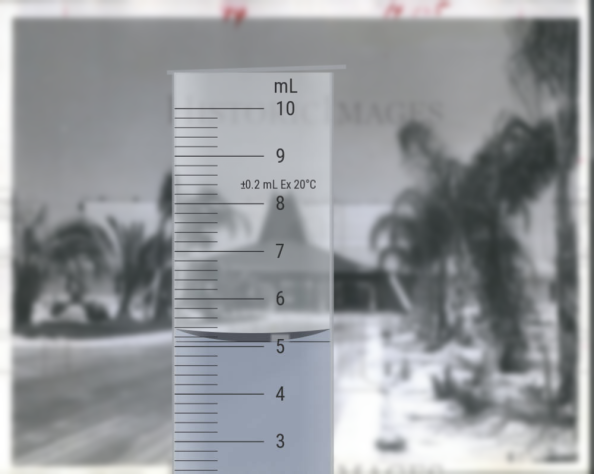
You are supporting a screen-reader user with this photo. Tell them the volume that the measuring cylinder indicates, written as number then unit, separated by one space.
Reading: 5.1 mL
